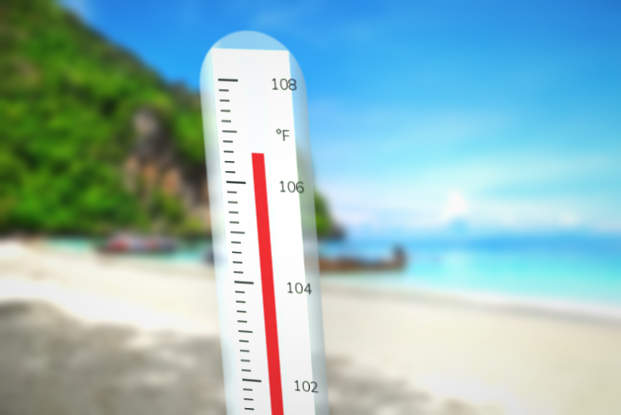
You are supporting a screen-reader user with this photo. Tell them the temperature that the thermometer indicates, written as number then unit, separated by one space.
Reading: 106.6 °F
